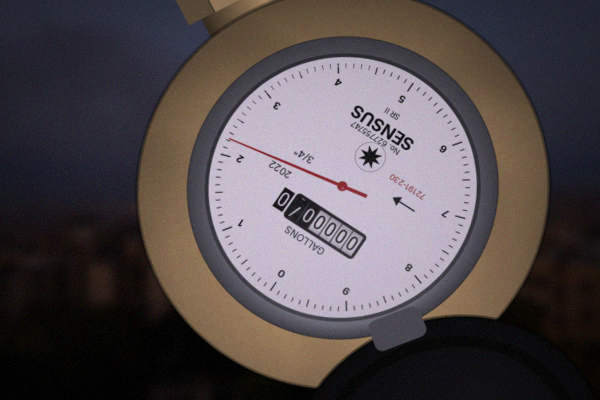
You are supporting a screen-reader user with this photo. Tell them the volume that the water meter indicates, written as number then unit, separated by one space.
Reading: 72.2 gal
